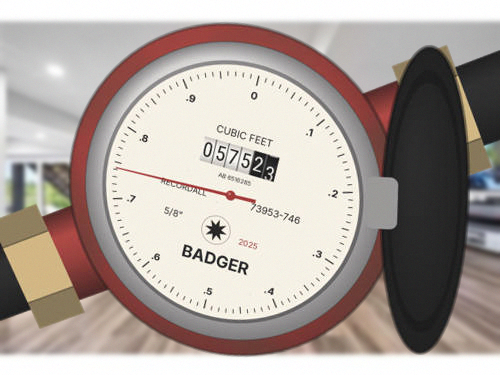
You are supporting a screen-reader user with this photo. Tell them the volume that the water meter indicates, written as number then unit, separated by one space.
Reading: 57522.74 ft³
